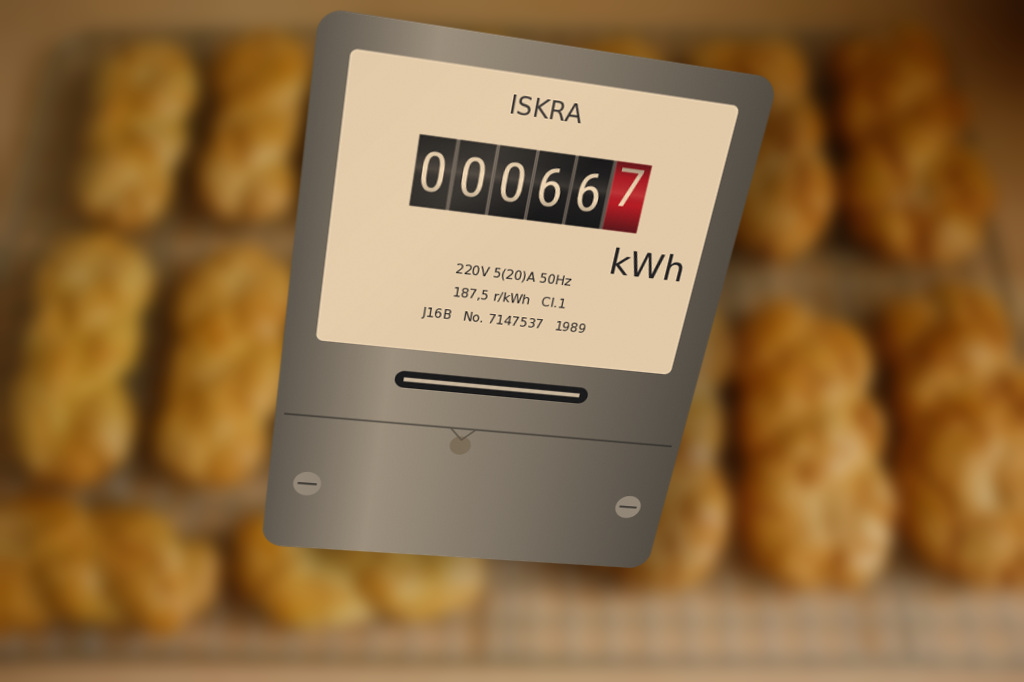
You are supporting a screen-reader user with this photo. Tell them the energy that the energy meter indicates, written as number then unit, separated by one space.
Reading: 66.7 kWh
